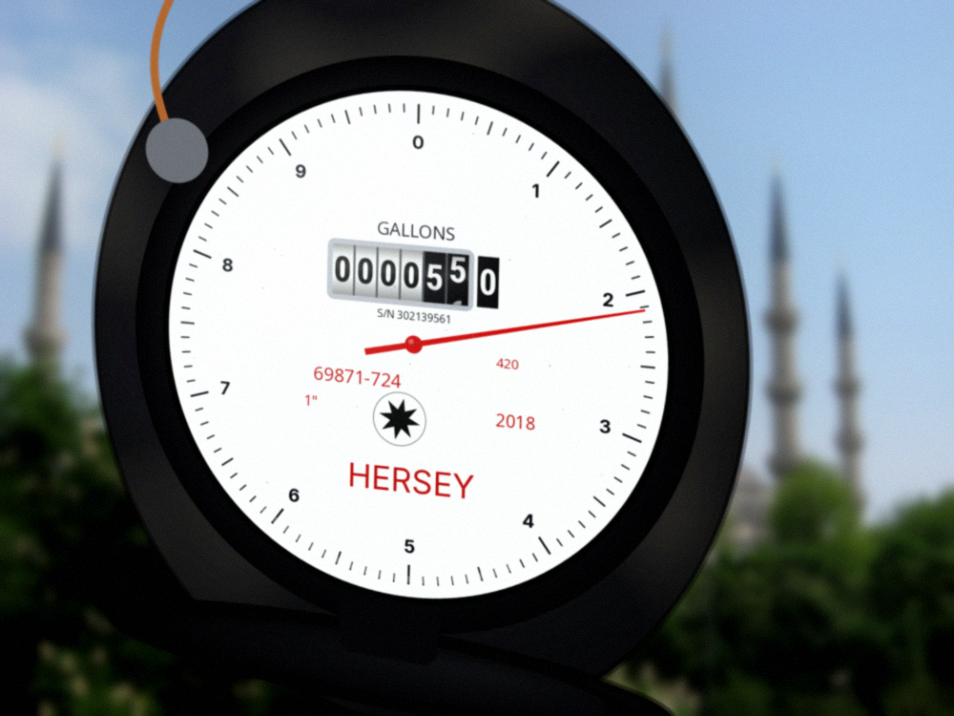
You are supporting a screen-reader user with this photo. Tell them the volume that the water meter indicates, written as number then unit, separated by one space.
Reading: 552.1 gal
